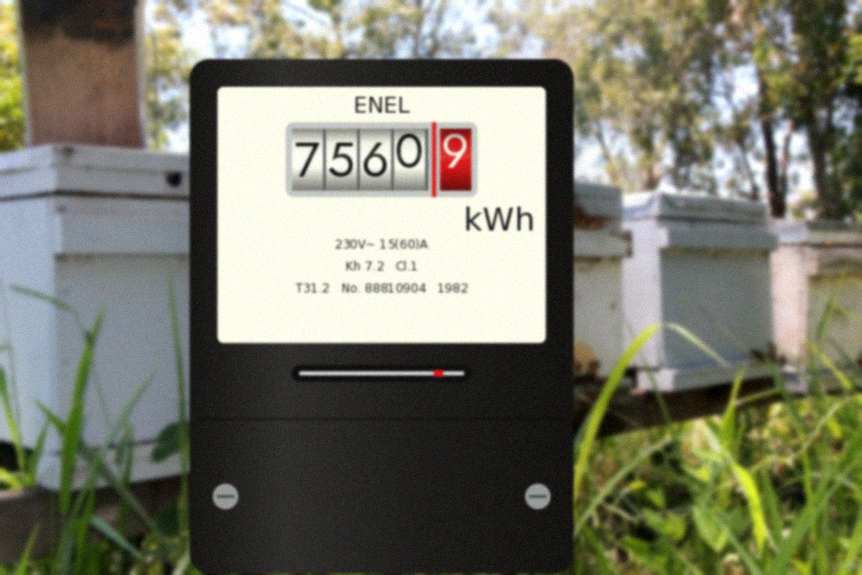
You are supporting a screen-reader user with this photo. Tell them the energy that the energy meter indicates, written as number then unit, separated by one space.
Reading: 7560.9 kWh
